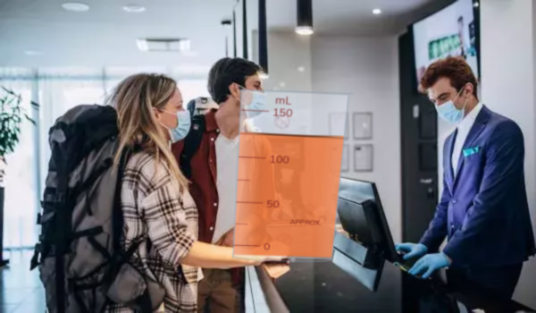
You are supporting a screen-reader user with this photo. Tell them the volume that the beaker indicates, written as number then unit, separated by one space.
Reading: 125 mL
